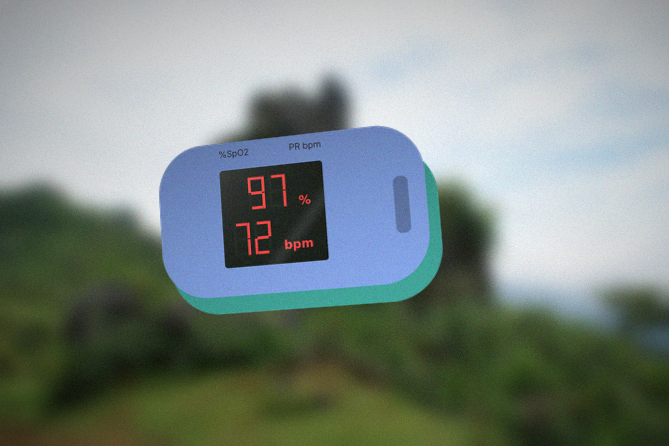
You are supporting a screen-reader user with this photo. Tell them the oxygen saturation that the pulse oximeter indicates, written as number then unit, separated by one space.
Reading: 97 %
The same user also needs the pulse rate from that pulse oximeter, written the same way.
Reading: 72 bpm
